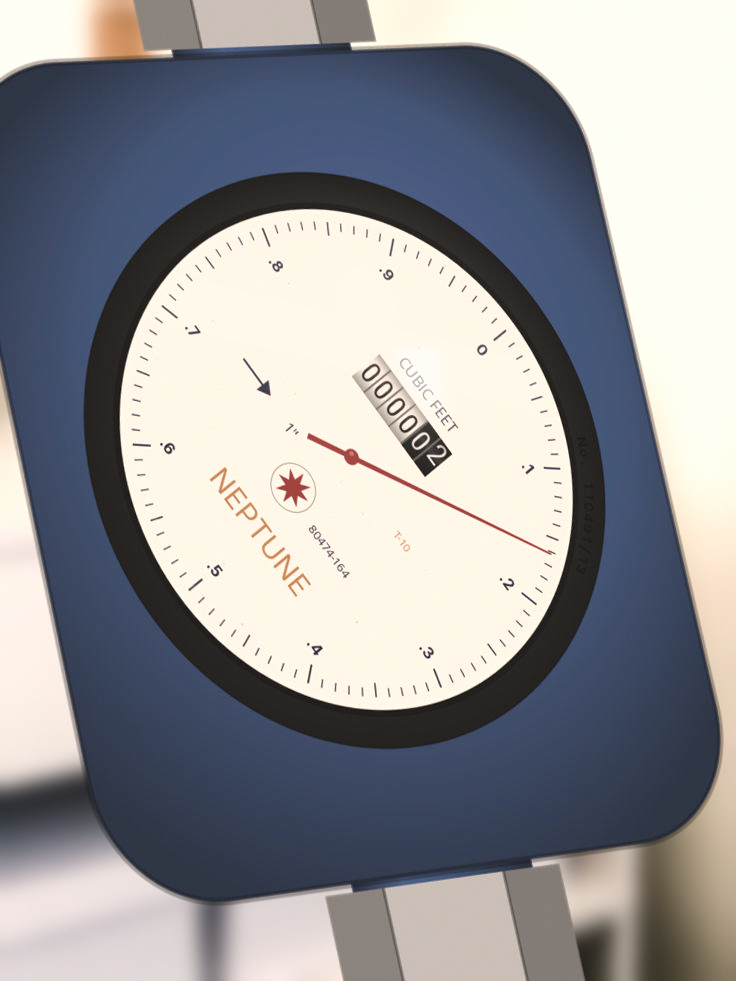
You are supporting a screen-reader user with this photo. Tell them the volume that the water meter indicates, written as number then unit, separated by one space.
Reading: 2.16 ft³
